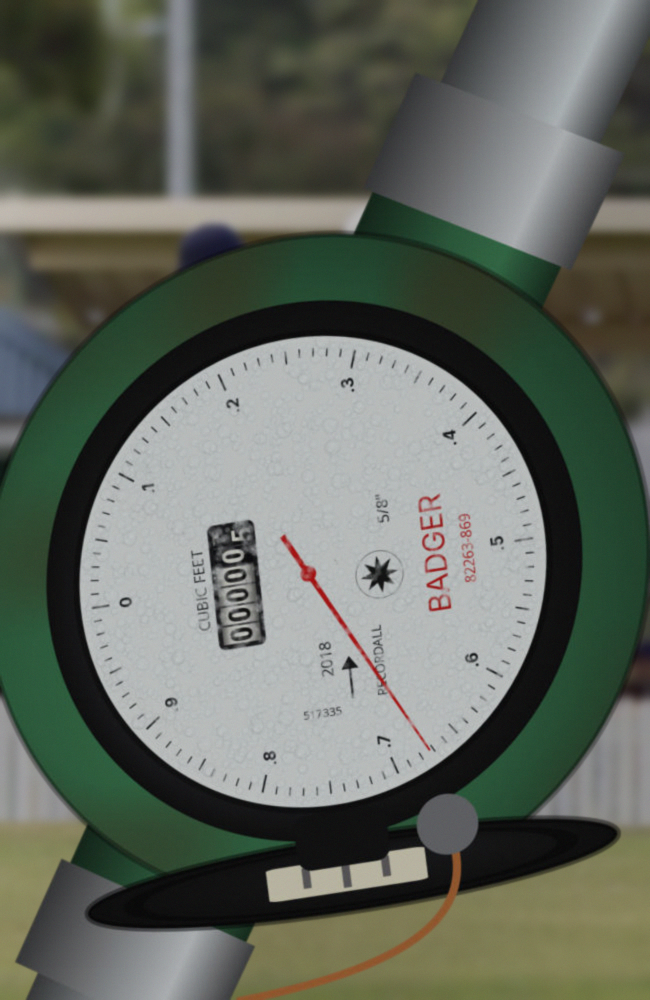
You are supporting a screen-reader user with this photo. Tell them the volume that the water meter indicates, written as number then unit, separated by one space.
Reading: 4.67 ft³
